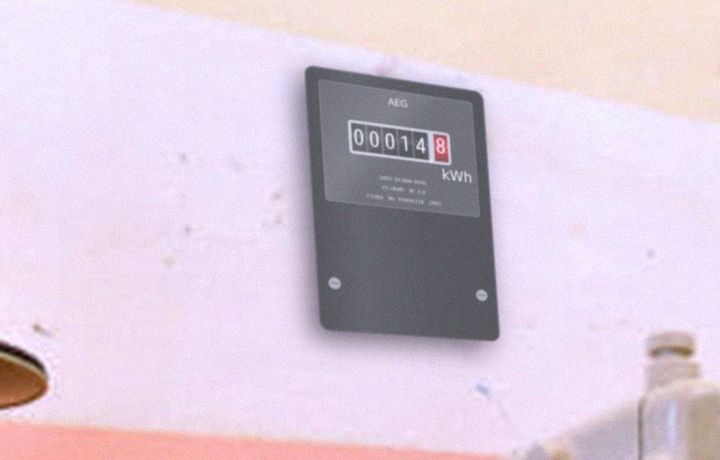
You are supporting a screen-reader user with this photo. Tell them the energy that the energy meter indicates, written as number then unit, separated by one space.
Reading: 14.8 kWh
